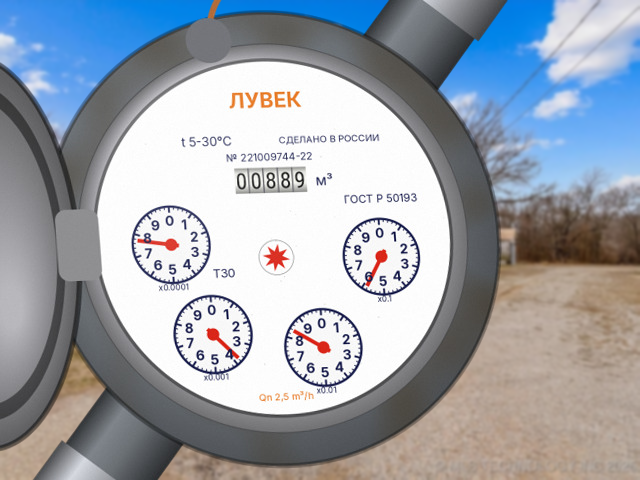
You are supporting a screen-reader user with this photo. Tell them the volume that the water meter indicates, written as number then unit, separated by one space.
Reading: 889.5837 m³
